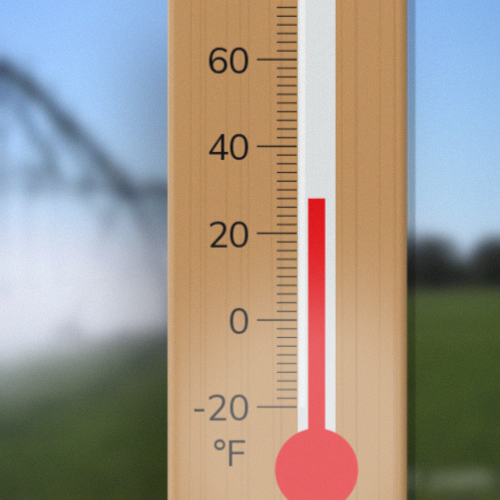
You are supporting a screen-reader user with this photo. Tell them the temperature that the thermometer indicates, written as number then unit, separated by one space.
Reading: 28 °F
